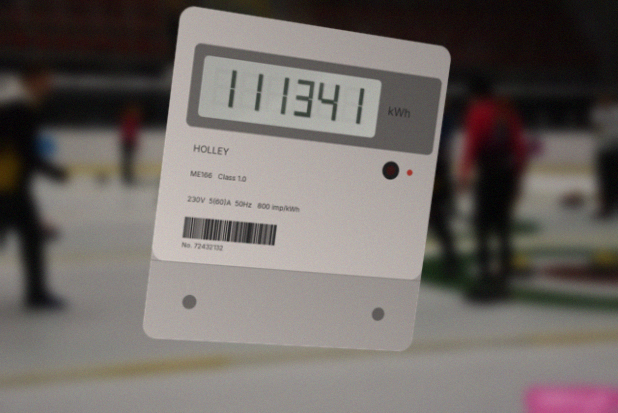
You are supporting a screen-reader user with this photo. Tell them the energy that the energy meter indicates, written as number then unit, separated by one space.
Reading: 111341 kWh
